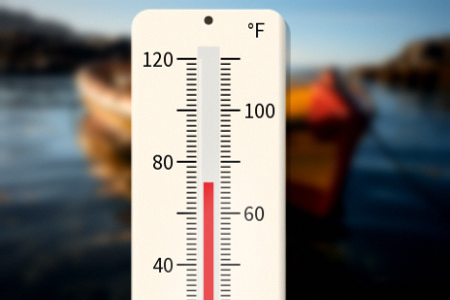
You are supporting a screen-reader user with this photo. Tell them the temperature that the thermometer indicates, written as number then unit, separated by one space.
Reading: 72 °F
